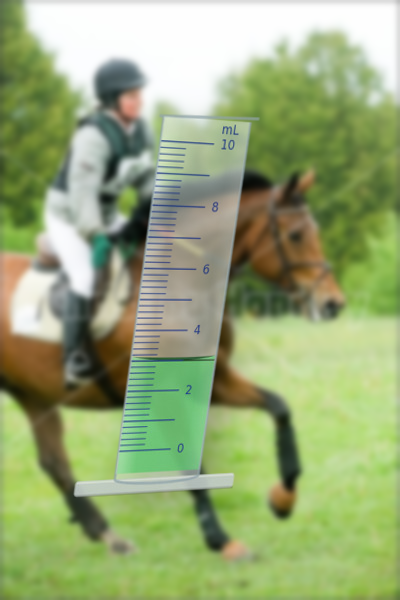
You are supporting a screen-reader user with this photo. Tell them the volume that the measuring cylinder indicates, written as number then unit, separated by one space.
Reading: 3 mL
